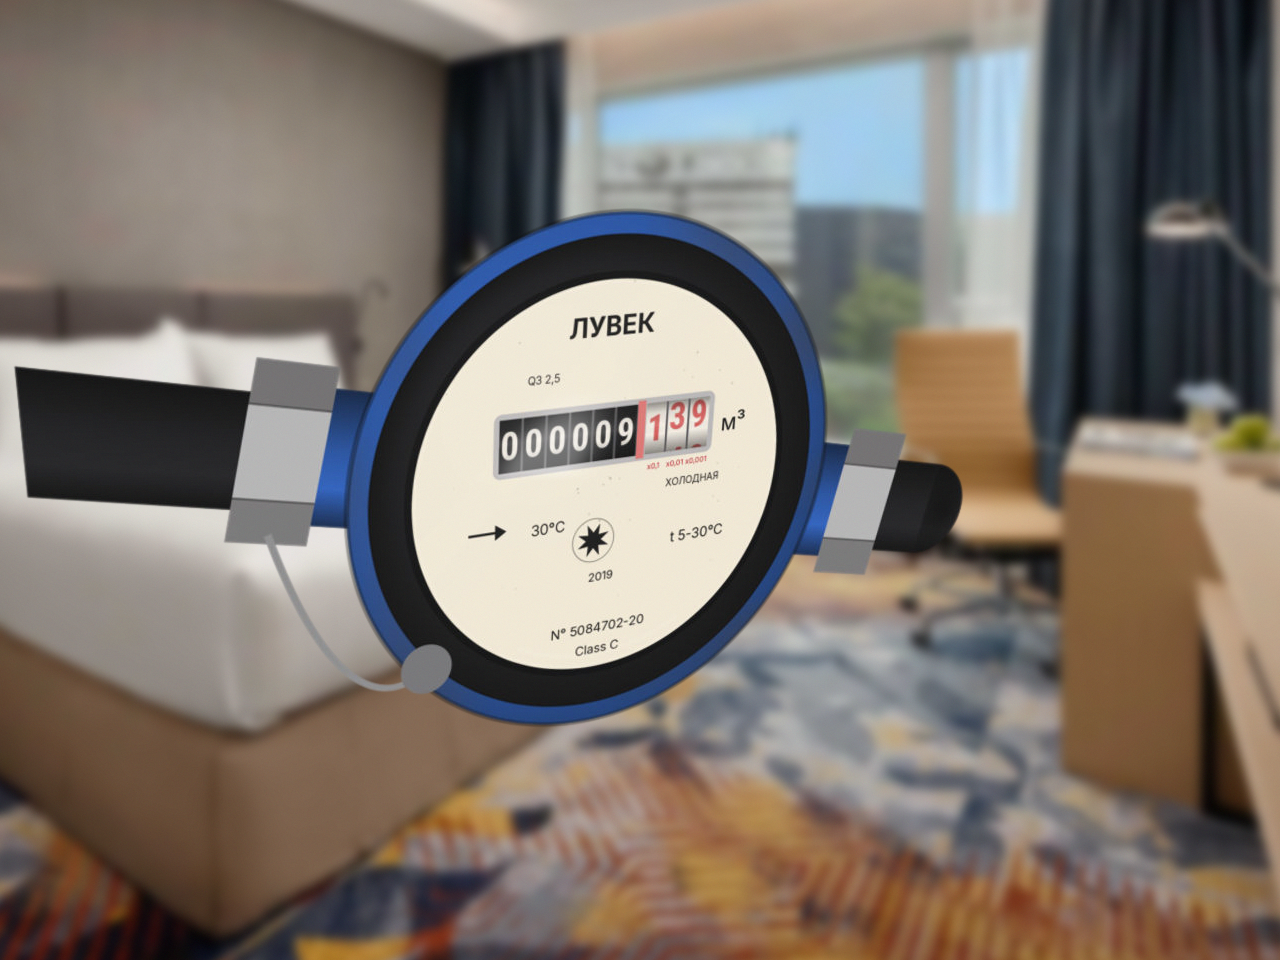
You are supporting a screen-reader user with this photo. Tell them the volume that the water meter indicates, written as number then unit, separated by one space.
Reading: 9.139 m³
